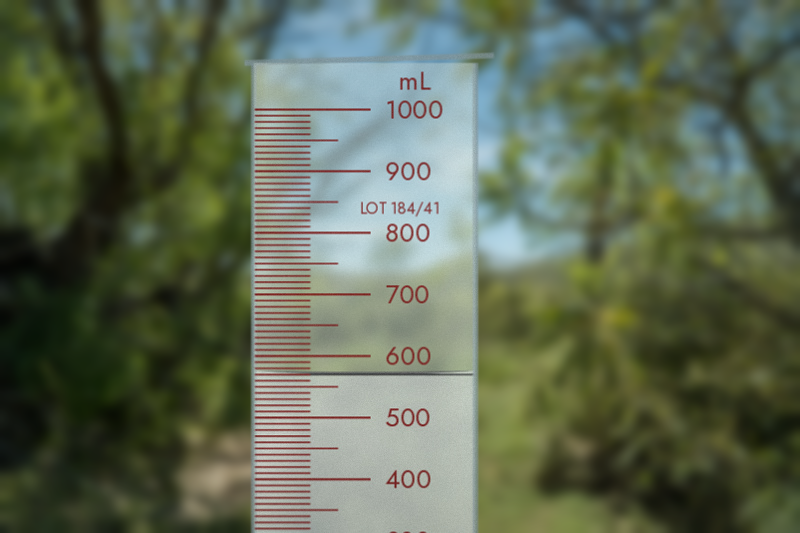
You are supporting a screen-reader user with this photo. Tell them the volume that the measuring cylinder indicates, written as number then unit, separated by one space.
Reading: 570 mL
